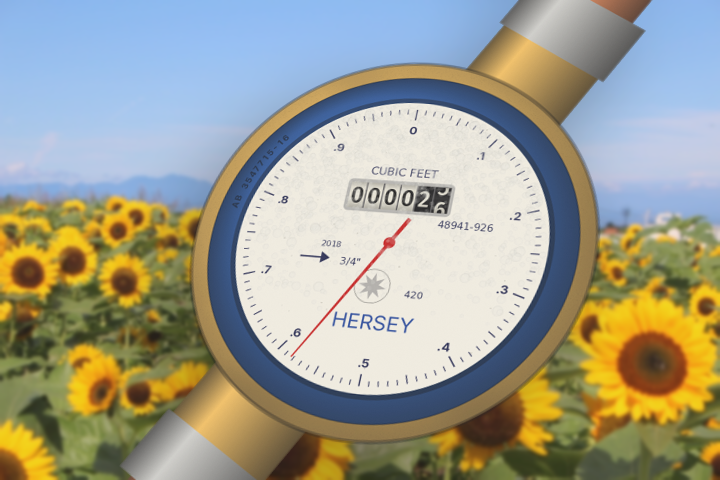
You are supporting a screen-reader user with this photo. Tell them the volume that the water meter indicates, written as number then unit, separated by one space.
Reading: 25.58 ft³
